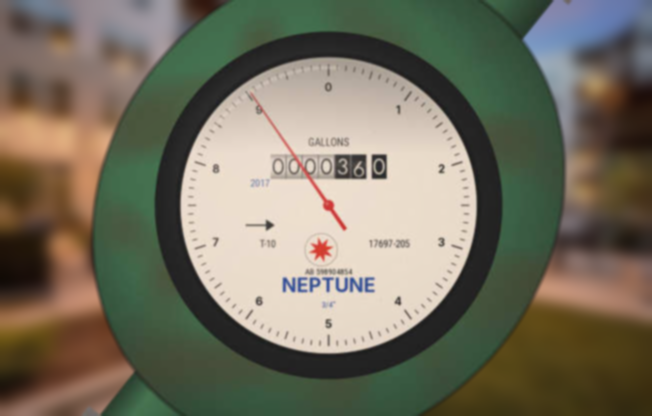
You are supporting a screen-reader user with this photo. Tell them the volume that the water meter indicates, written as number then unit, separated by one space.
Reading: 359.0 gal
